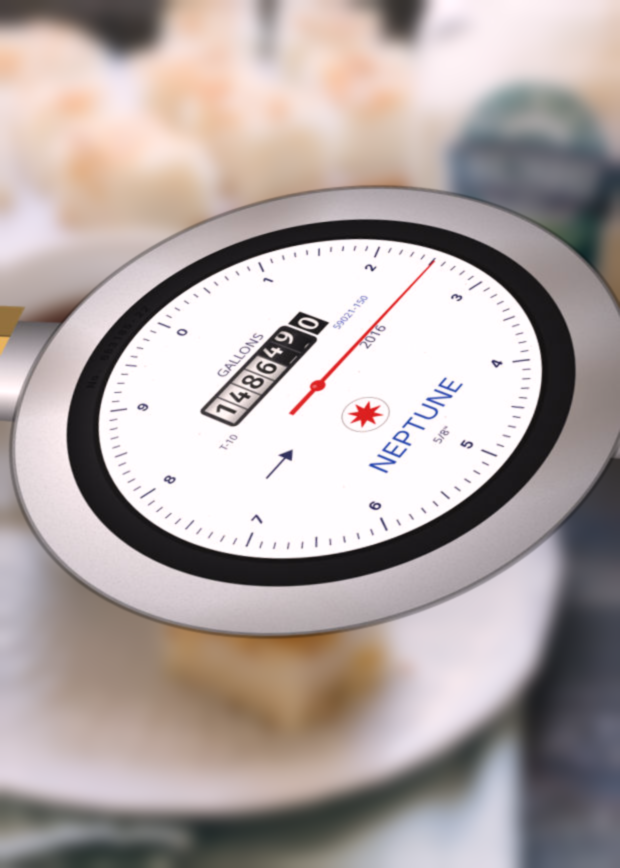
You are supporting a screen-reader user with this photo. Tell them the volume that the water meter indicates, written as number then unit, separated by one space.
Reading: 1486492.5 gal
